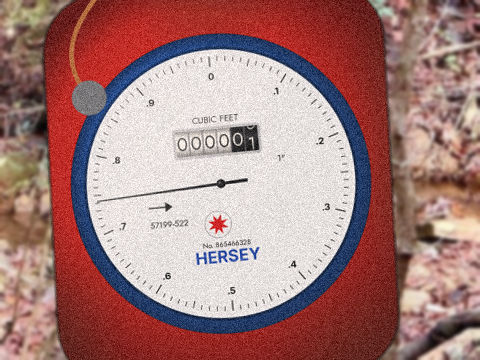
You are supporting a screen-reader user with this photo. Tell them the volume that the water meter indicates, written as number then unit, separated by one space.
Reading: 0.74 ft³
